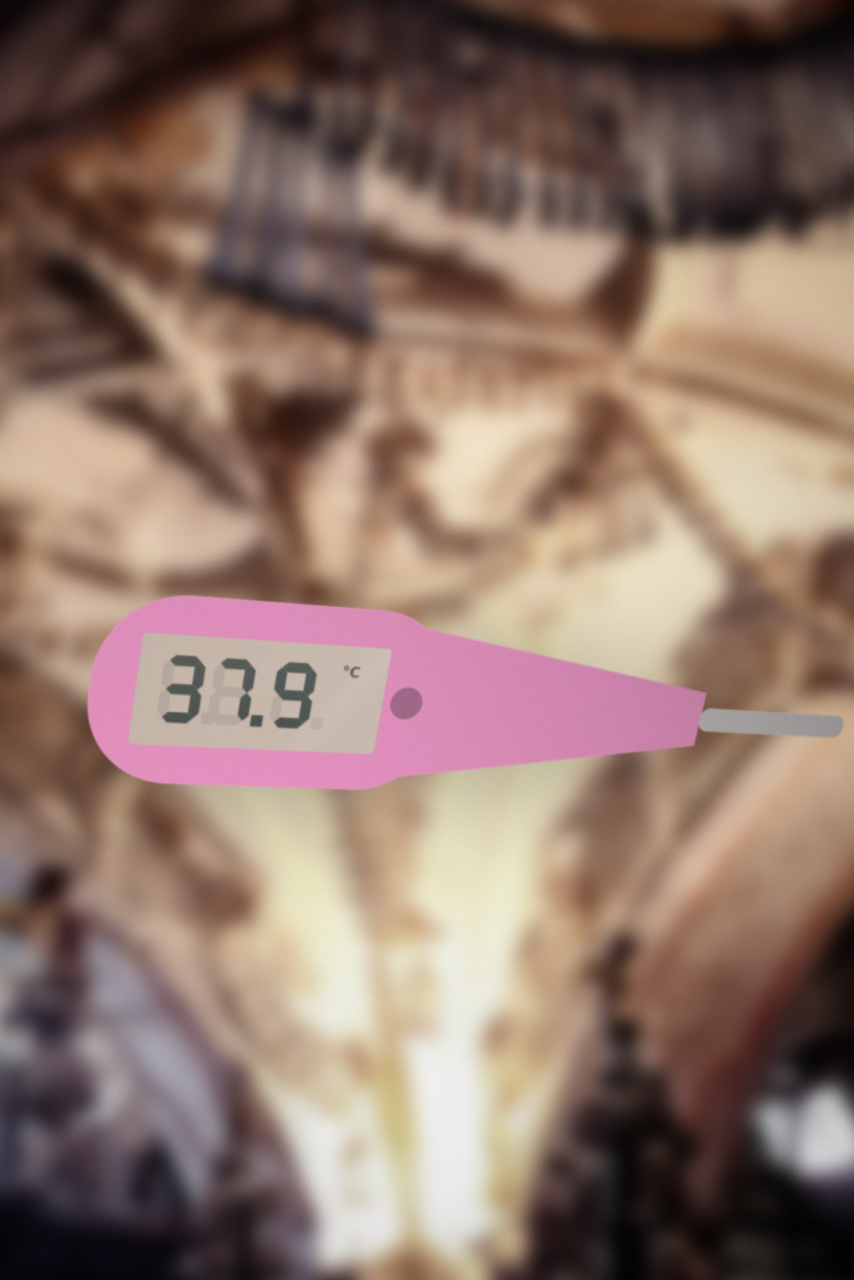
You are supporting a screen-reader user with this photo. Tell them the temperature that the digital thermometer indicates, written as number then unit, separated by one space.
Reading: 37.9 °C
